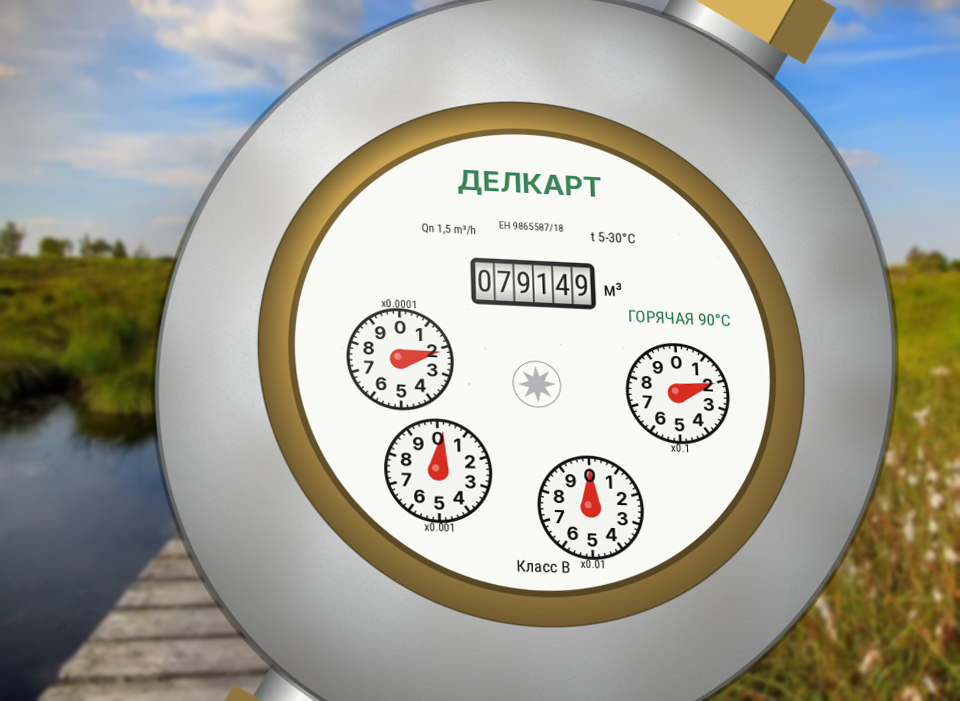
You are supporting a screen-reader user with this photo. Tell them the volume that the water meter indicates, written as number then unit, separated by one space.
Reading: 79149.2002 m³
